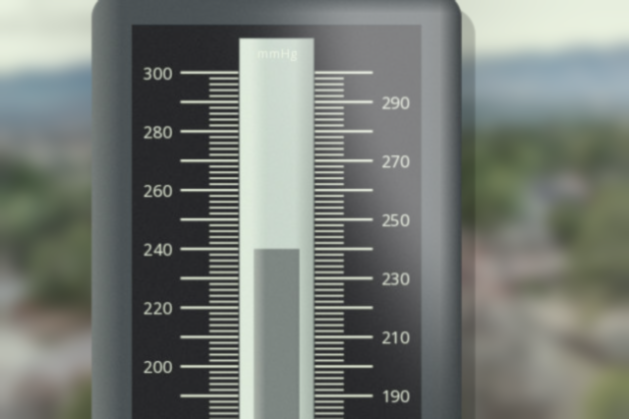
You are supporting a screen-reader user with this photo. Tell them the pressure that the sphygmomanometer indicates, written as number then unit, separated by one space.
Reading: 240 mmHg
